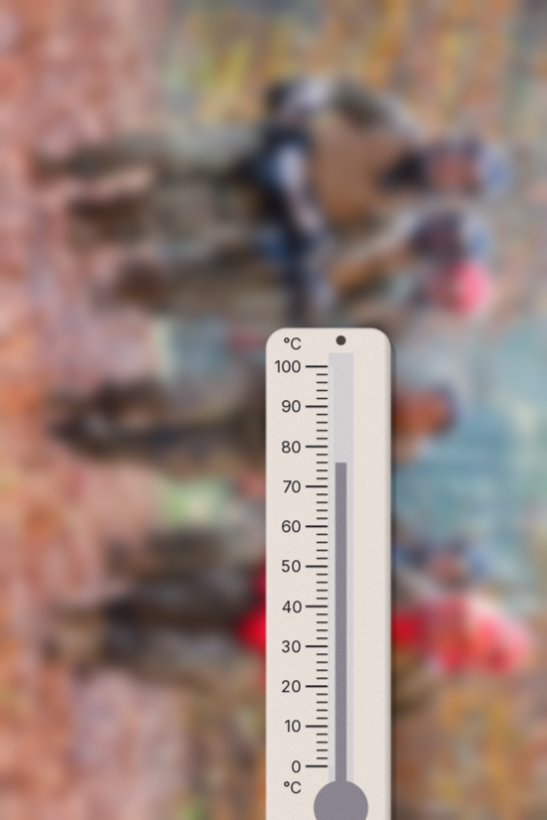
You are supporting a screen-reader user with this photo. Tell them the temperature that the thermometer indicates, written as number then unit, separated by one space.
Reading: 76 °C
